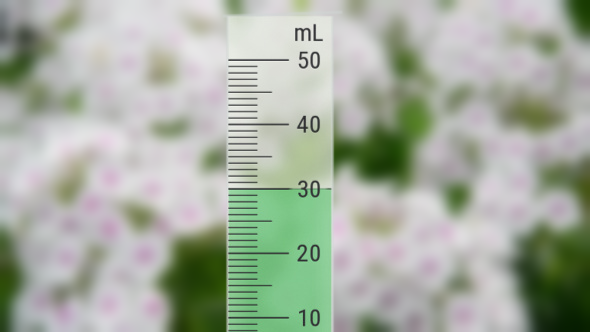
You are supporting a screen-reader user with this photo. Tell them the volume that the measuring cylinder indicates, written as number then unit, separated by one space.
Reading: 30 mL
